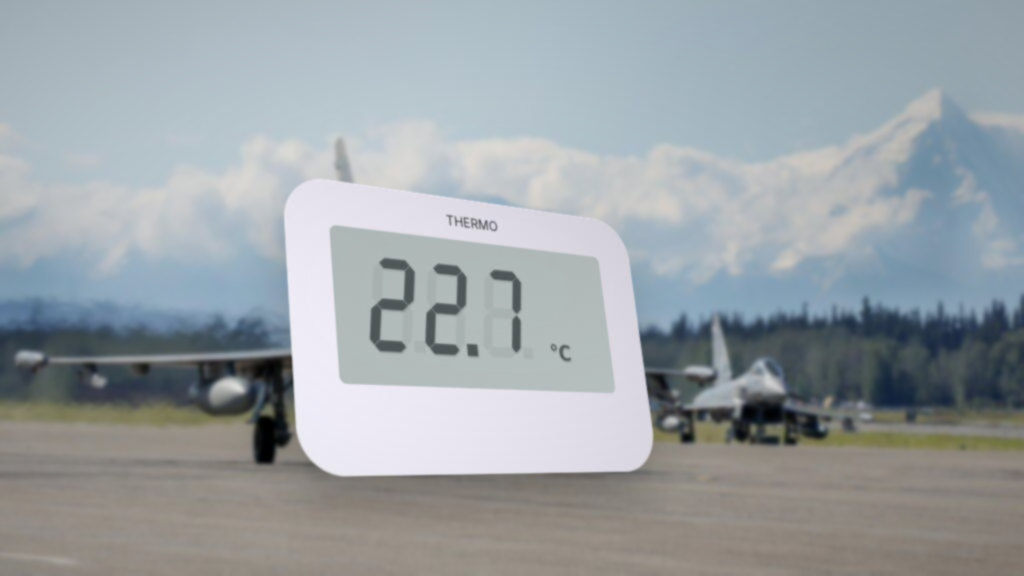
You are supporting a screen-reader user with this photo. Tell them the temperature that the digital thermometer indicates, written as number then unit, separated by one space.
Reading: 22.7 °C
